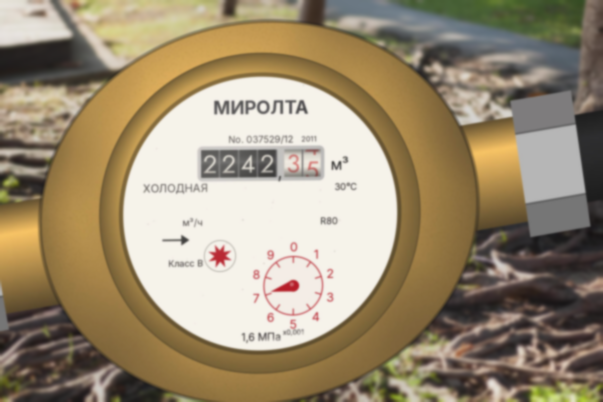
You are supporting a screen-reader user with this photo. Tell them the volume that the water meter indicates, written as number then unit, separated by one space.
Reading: 2242.347 m³
